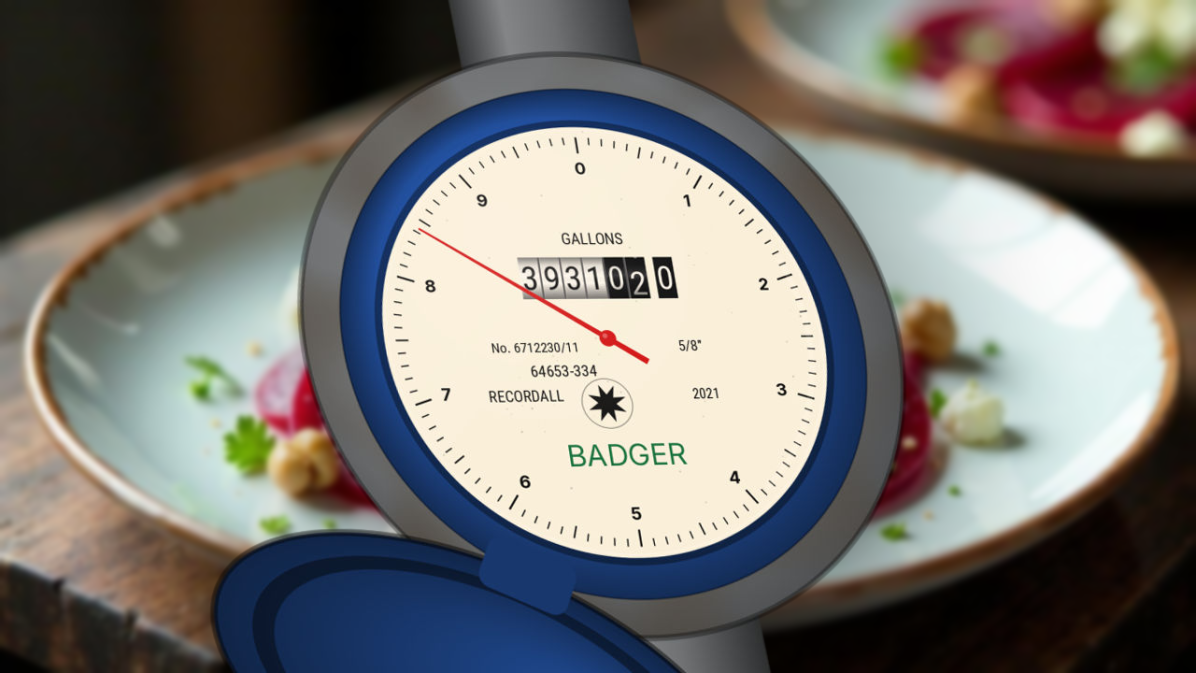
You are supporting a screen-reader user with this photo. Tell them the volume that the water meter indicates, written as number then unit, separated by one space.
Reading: 3931018.4 gal
